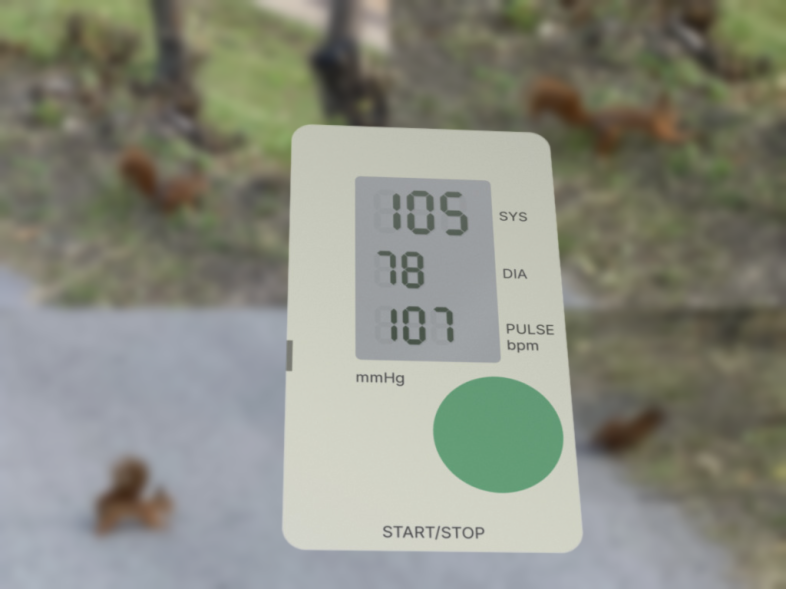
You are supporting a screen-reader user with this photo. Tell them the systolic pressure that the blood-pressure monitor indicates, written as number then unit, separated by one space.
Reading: 105 mmHg
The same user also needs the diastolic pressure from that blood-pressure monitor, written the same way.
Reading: 78 mmHg
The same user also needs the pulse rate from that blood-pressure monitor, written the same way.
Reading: 107 bpm
